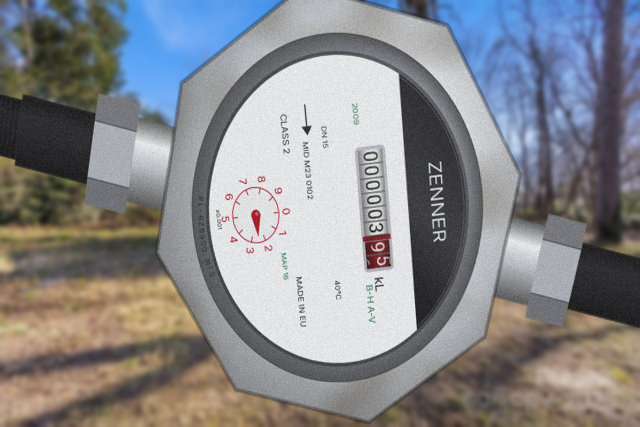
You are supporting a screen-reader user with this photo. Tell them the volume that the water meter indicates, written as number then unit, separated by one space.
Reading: 3.952 kL
